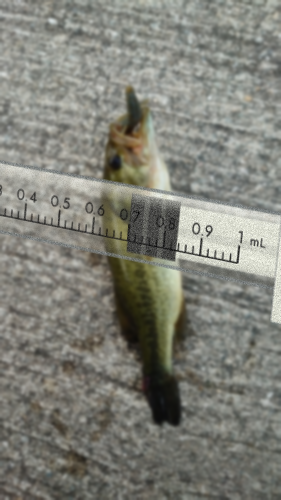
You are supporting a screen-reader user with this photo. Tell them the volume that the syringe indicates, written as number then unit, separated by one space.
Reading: 0.7 mL
